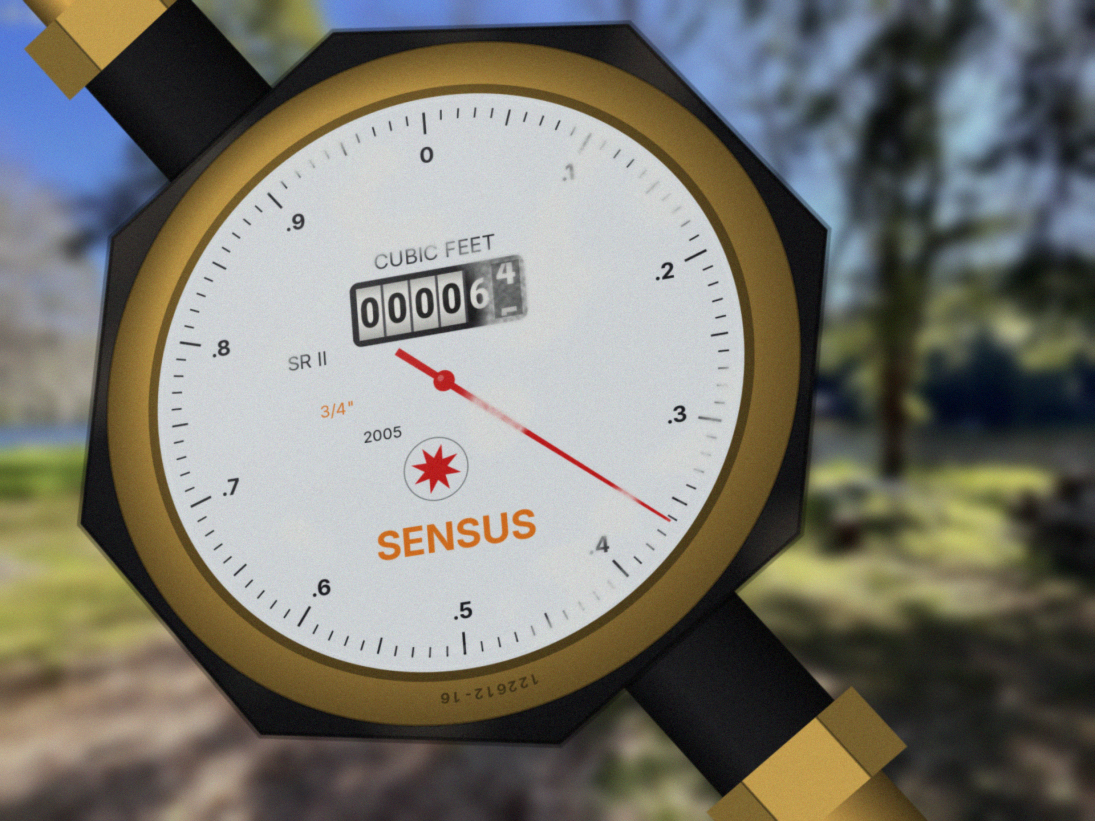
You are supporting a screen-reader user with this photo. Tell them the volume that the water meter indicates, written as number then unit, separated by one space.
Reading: 64.36 ft³
